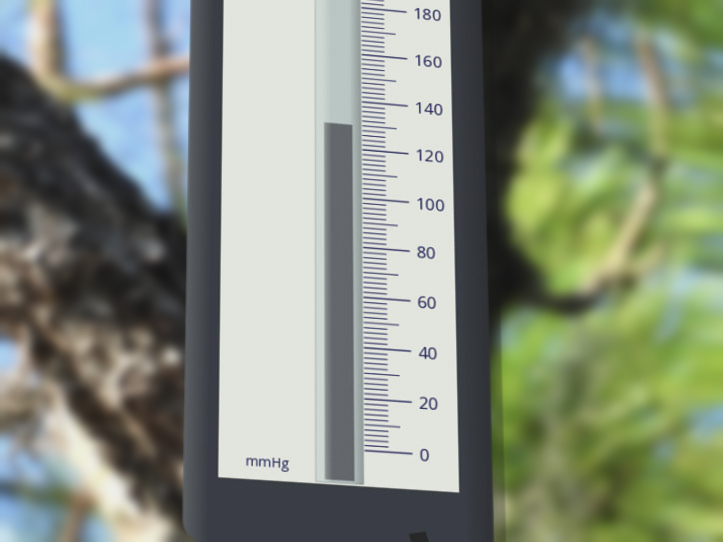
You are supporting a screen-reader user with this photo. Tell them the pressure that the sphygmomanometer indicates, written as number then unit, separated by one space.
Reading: 130 mmHg
